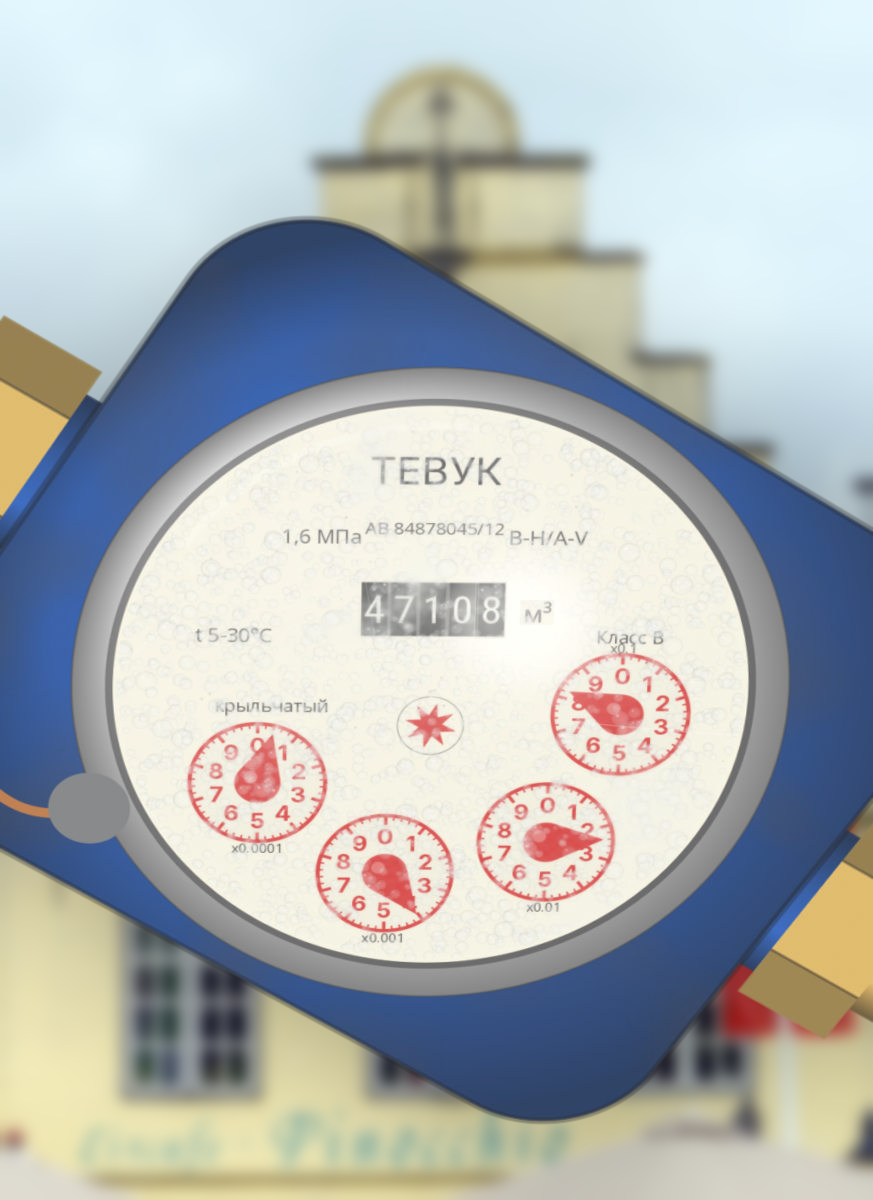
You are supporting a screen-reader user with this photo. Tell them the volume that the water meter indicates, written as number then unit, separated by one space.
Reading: 47108.8240 m³
